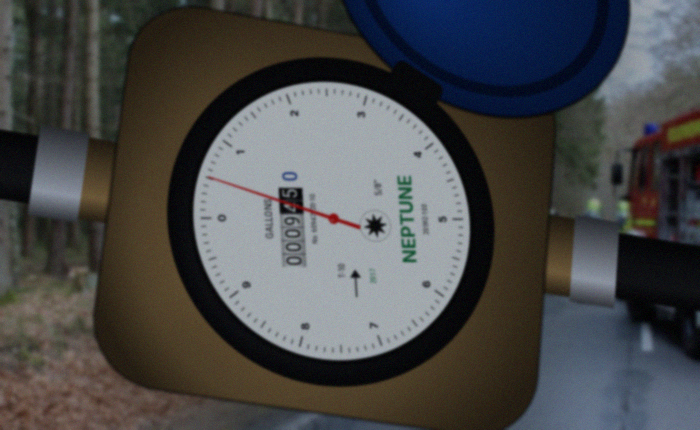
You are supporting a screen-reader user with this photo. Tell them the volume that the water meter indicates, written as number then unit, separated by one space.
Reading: 9450.5 gal
